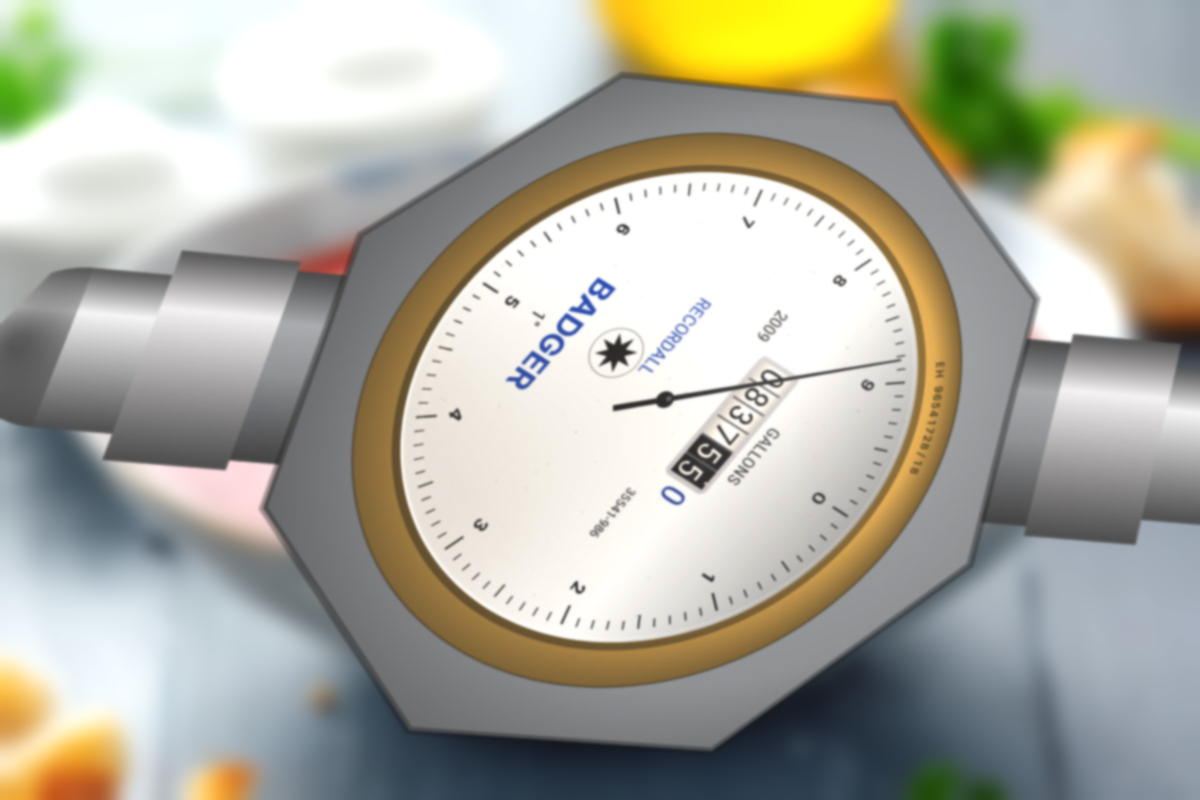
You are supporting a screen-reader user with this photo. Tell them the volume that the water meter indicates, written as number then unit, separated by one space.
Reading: 837548.8 gal
